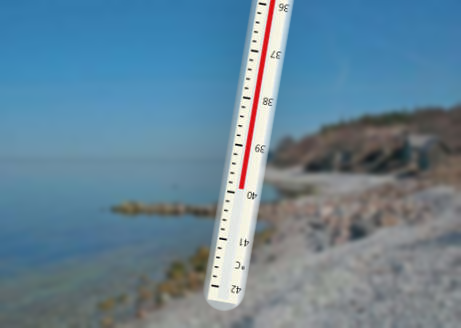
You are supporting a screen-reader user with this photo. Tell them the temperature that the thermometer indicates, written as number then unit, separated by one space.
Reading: 39.9 °C
